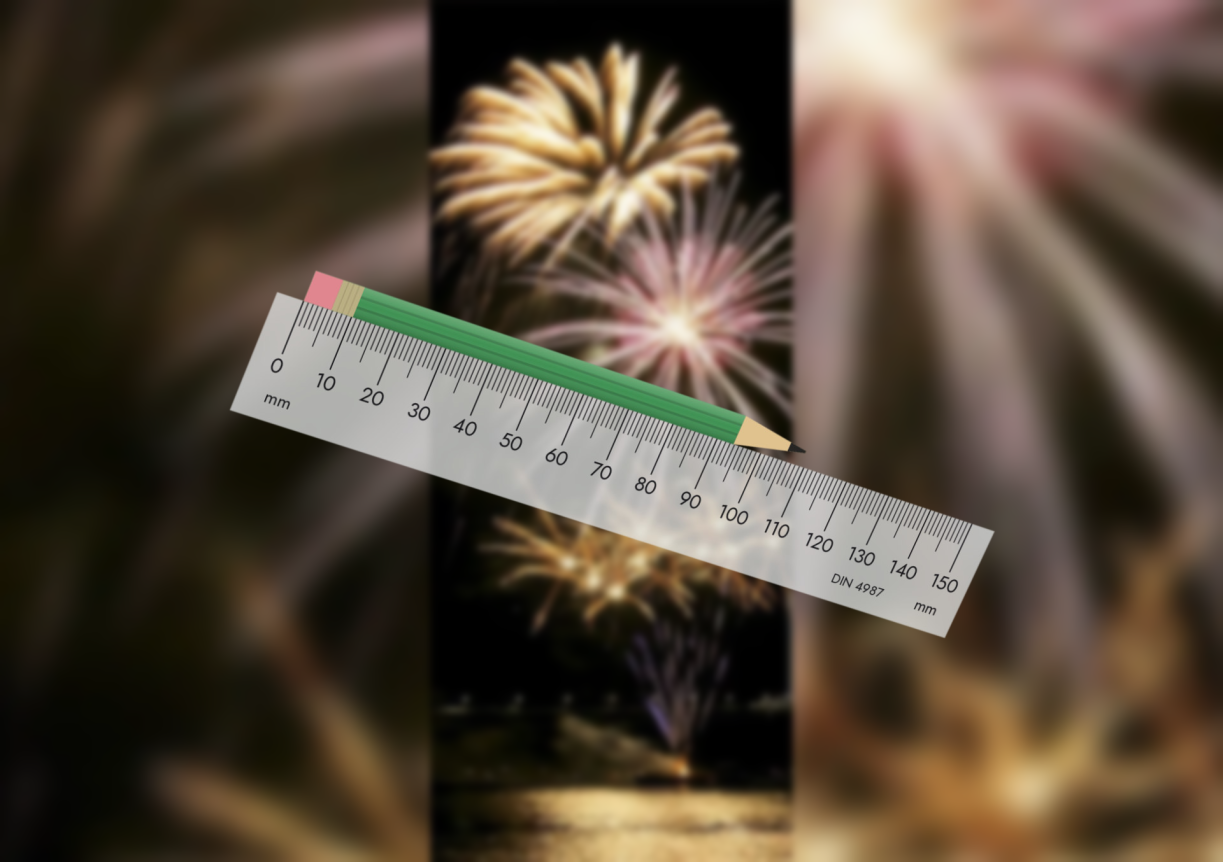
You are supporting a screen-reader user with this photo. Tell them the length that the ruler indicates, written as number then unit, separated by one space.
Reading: 109 mm
